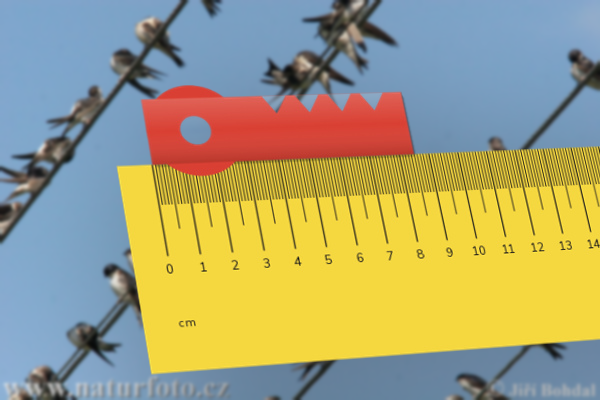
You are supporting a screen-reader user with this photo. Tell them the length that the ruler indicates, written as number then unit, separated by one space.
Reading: 8.5 cm
